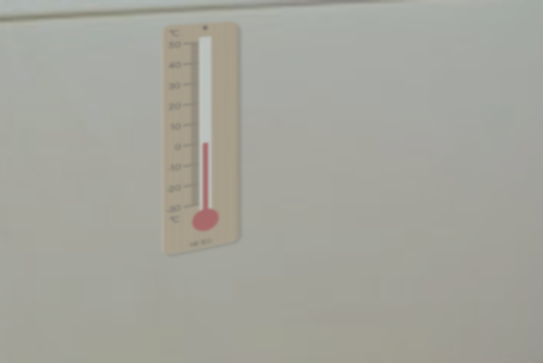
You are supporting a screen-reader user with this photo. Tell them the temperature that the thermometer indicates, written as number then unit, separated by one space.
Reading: 0 °C
